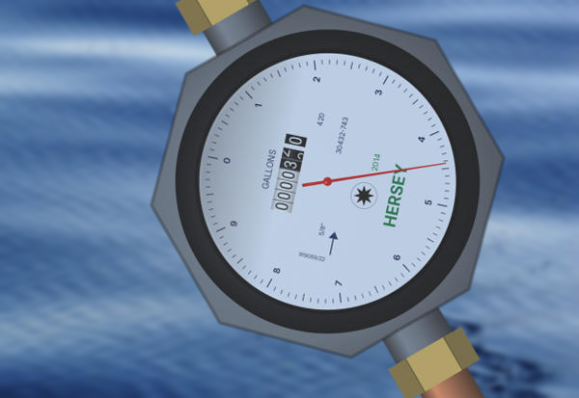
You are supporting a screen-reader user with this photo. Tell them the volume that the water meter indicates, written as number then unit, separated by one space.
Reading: 324.4 gal
